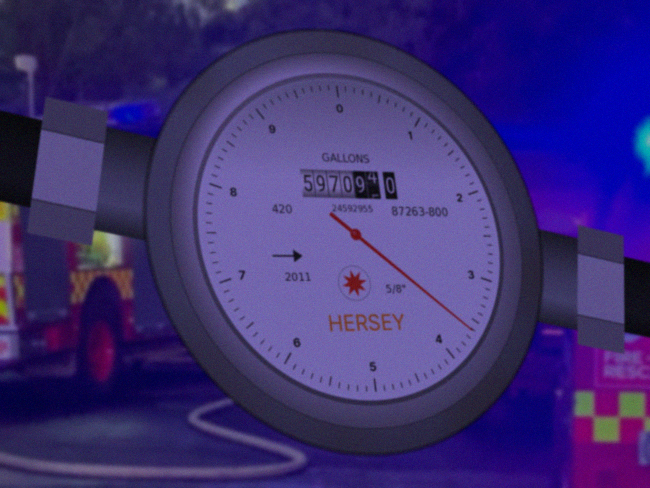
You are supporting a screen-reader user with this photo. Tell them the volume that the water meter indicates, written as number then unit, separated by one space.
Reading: 5970943.6 gal
